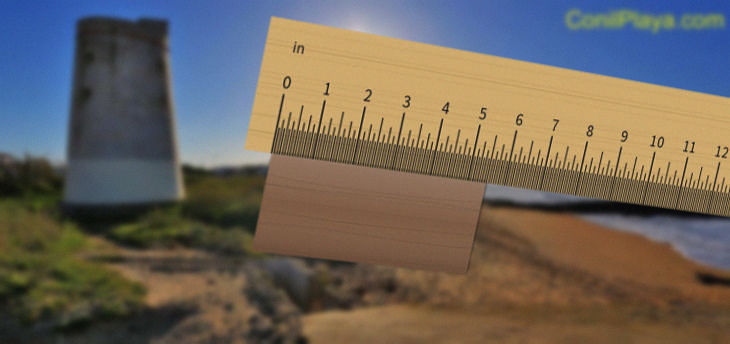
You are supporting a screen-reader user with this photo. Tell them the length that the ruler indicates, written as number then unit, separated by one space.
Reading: 5.5 in
